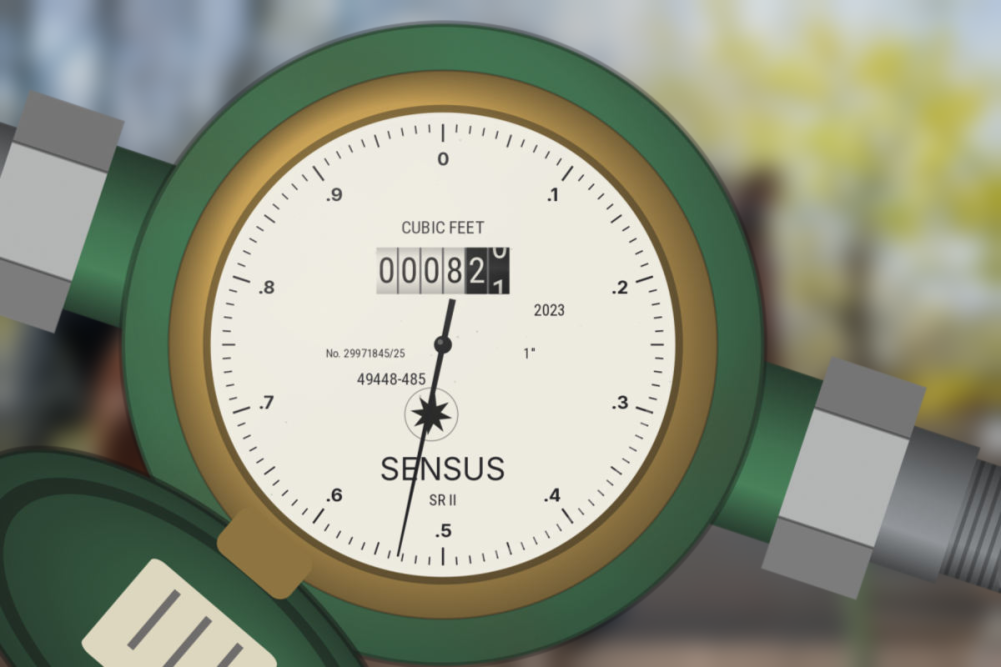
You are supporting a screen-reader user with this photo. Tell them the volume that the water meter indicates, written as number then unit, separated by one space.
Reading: 820.53 ft³
